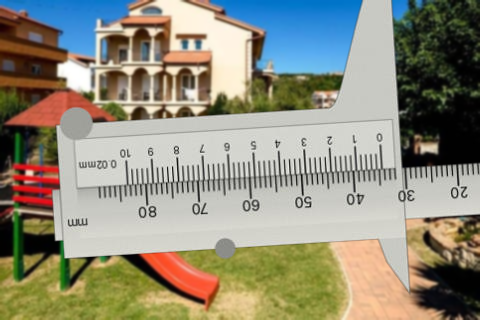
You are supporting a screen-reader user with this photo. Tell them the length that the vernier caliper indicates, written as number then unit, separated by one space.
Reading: 34.5 mm
